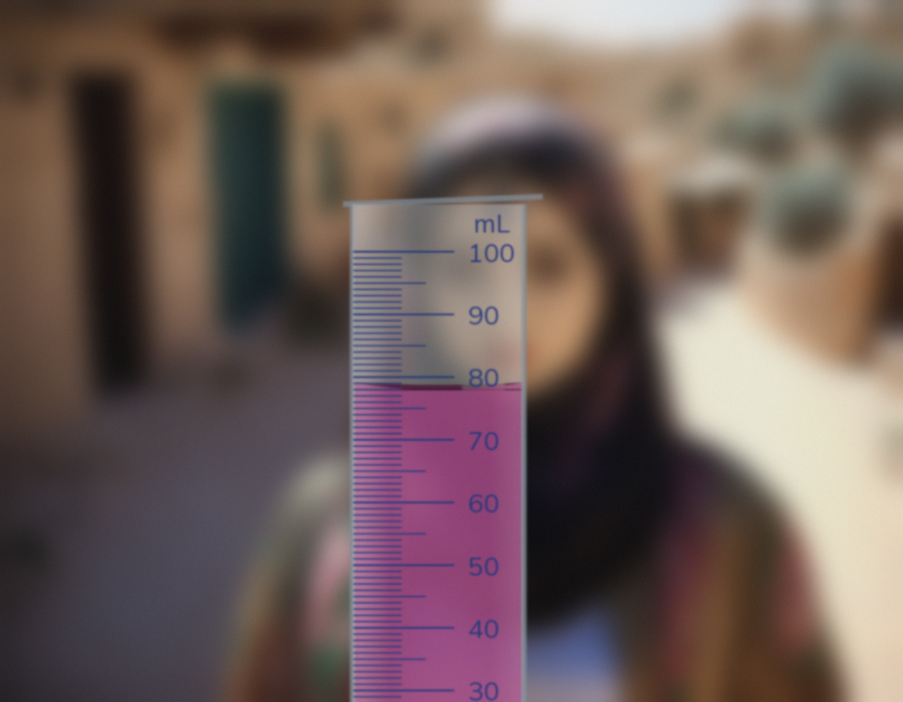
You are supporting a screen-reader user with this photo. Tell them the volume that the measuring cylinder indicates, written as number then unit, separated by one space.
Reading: 78 mL
